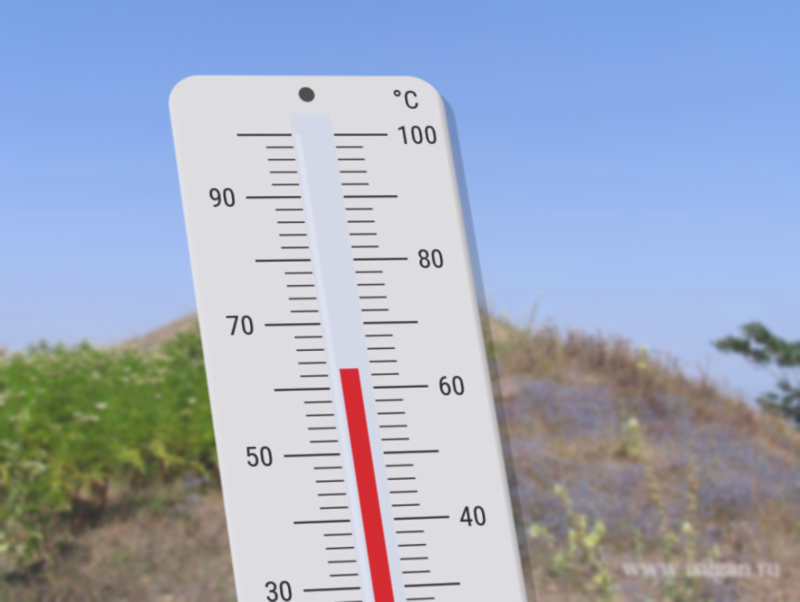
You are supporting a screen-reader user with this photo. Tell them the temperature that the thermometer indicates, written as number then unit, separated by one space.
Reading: 63 °C
